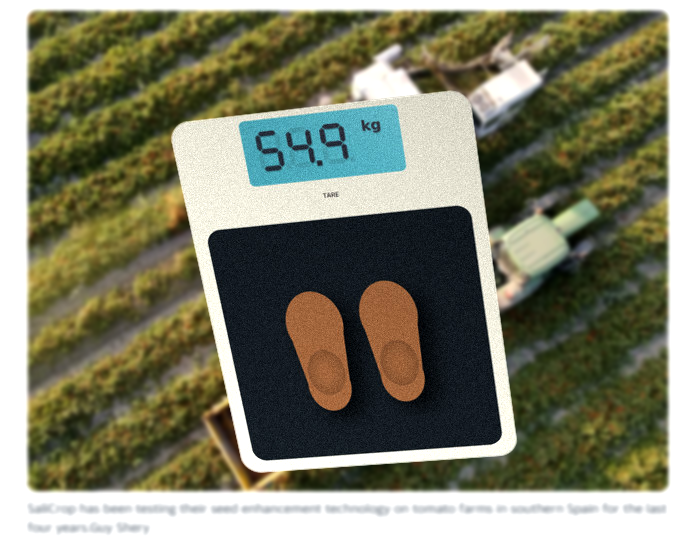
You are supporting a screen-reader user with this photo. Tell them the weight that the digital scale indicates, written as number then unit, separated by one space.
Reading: 54.9 kg
